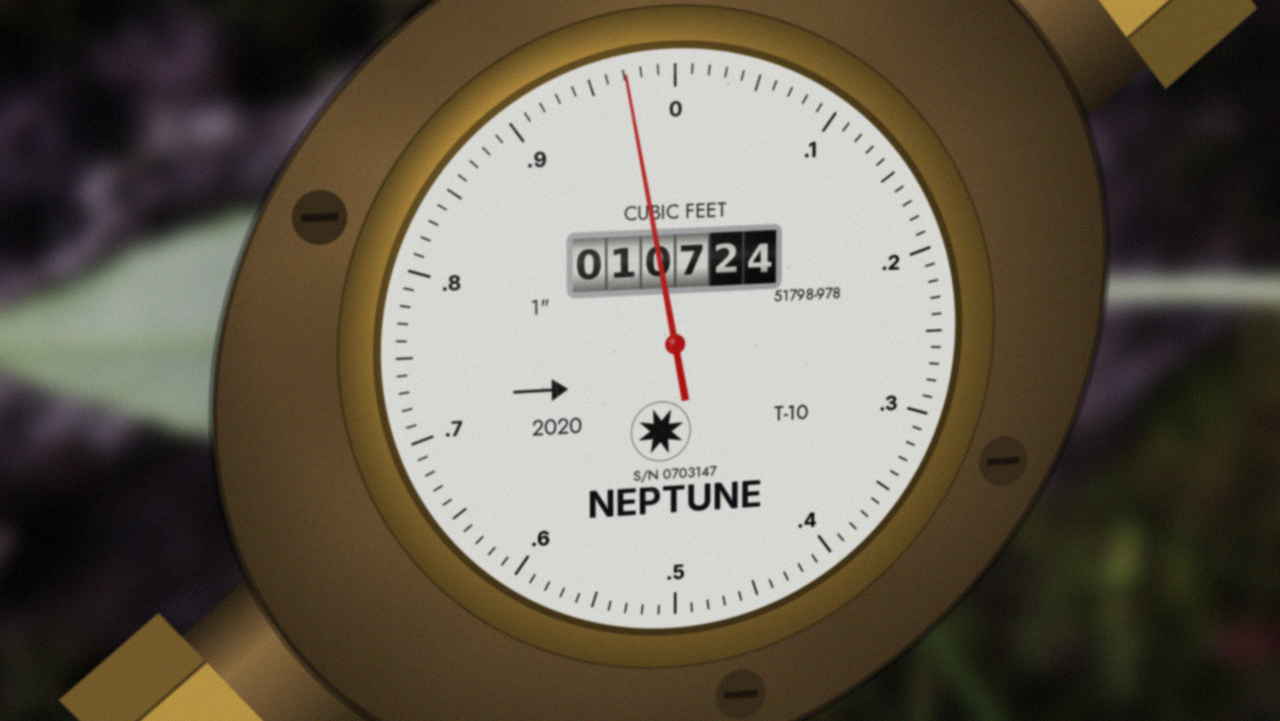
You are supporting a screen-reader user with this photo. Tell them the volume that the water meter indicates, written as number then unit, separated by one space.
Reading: 10723.97 ft³
